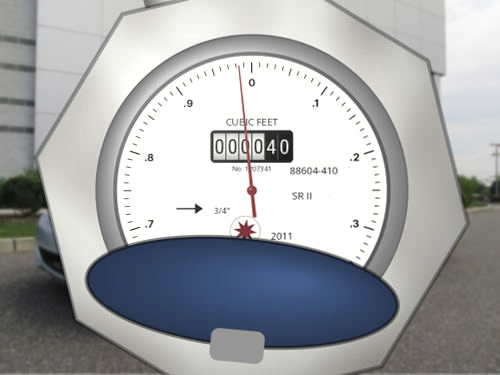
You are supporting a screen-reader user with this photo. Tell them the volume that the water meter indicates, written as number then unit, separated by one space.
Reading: 39.98 ft³
